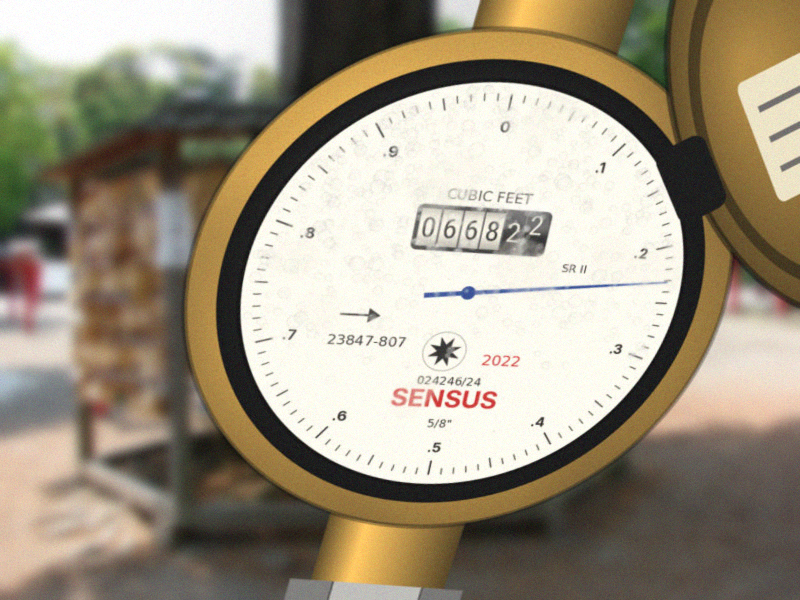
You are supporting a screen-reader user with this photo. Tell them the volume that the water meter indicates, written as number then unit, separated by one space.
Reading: 66822.23 ft³
